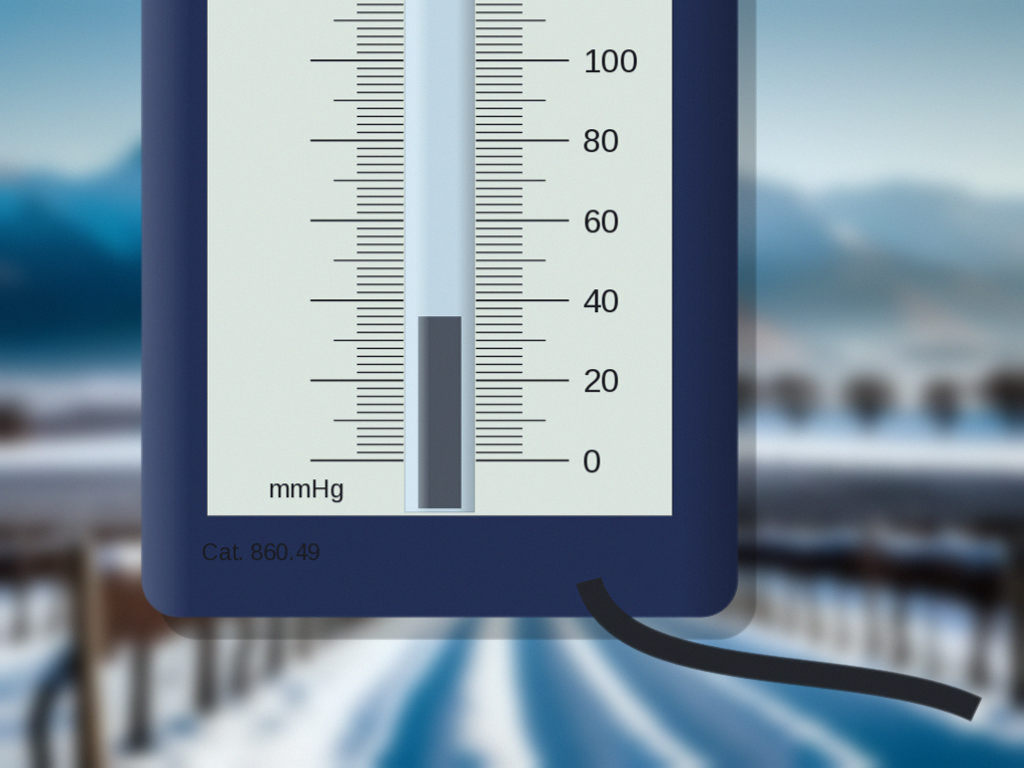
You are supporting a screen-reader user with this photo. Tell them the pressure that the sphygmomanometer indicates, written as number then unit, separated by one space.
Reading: 36 mmHg
